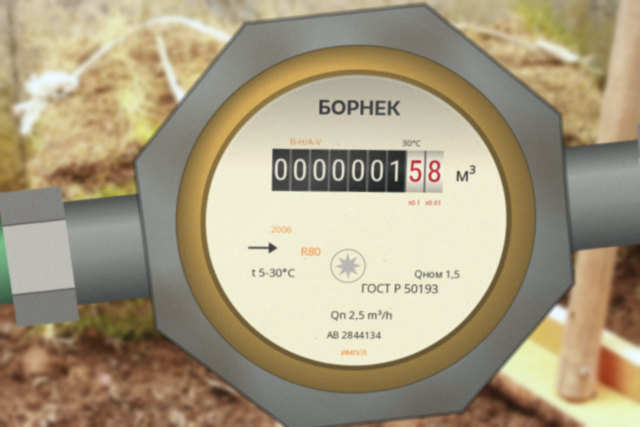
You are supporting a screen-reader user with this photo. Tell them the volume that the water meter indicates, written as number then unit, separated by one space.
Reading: 1.58 m³
